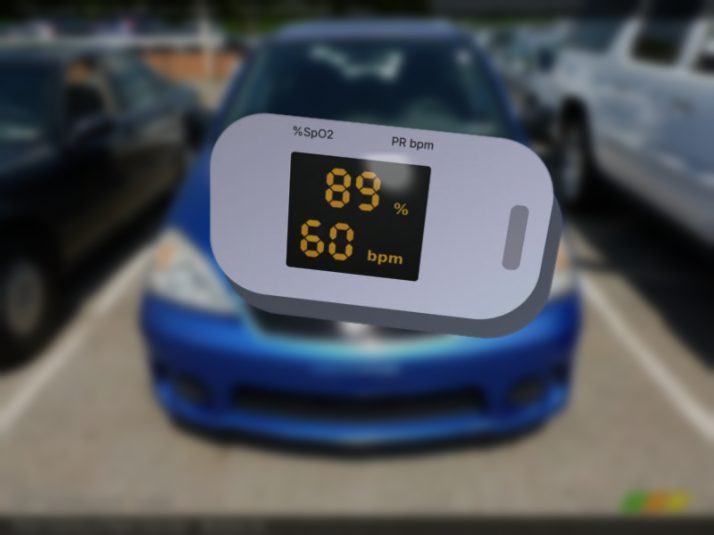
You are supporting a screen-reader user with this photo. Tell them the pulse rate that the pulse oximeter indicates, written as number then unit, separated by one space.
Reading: 60 bpm
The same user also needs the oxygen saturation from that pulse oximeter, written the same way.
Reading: 89 %
